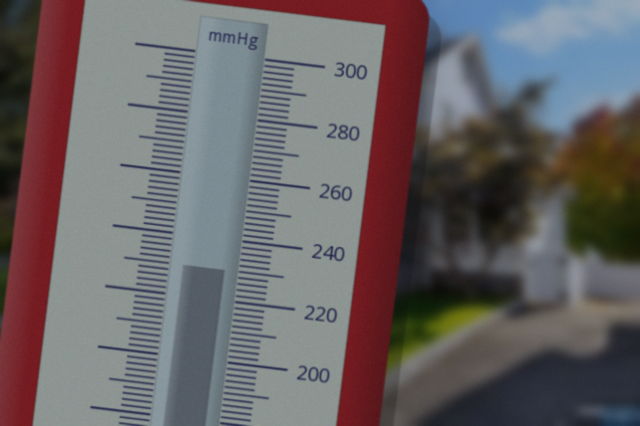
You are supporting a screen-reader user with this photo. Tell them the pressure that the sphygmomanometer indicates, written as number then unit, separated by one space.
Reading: 230 mmHg
